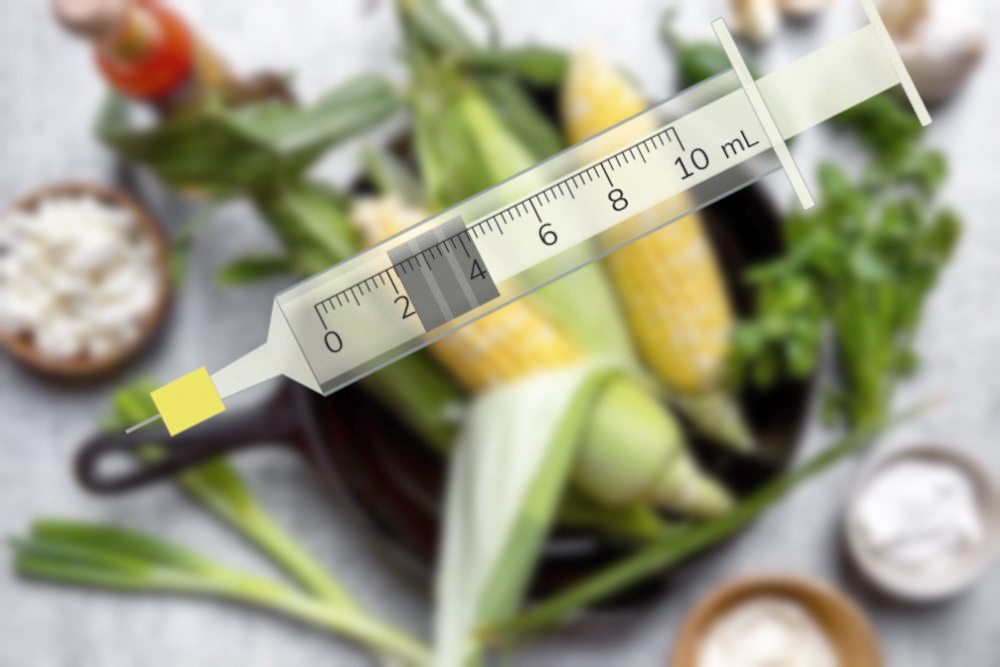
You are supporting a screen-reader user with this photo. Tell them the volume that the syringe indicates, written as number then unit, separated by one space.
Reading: 2.2 mL
